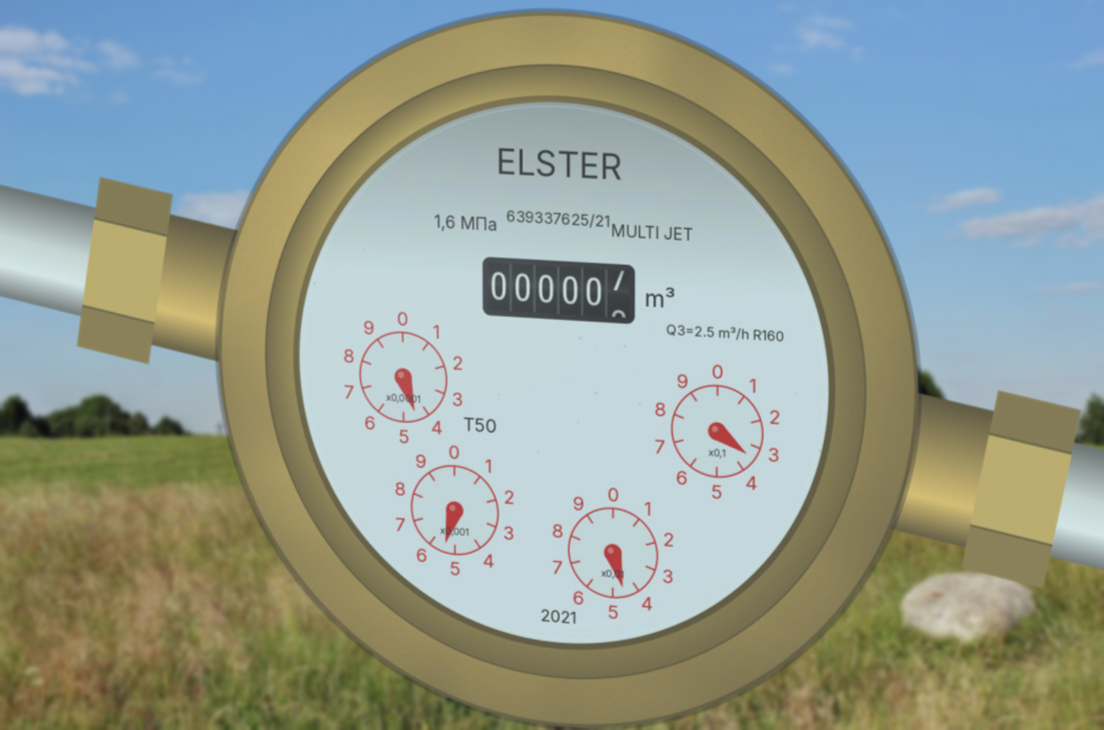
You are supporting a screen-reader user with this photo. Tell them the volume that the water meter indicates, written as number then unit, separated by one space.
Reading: 7.3454 m³
